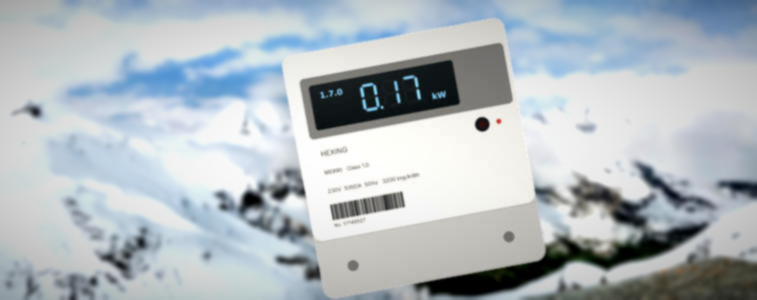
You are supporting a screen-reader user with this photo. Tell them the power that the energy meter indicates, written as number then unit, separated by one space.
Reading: 0.17 kW
